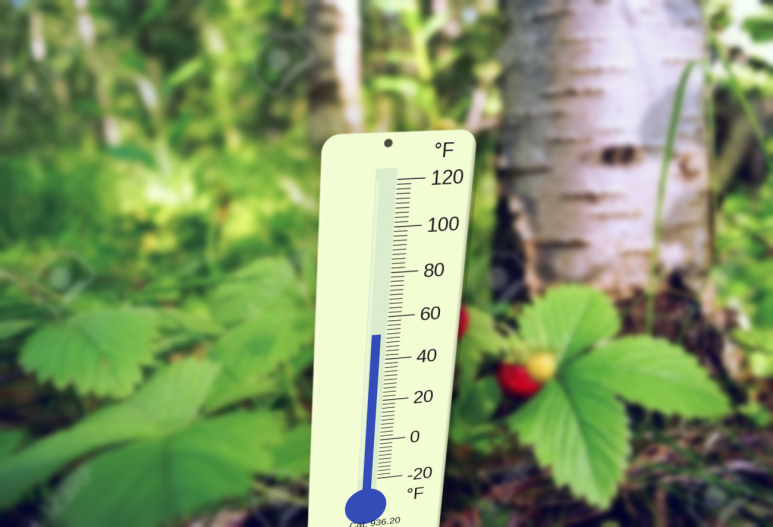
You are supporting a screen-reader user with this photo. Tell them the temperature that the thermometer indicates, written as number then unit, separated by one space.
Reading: 52 °F
